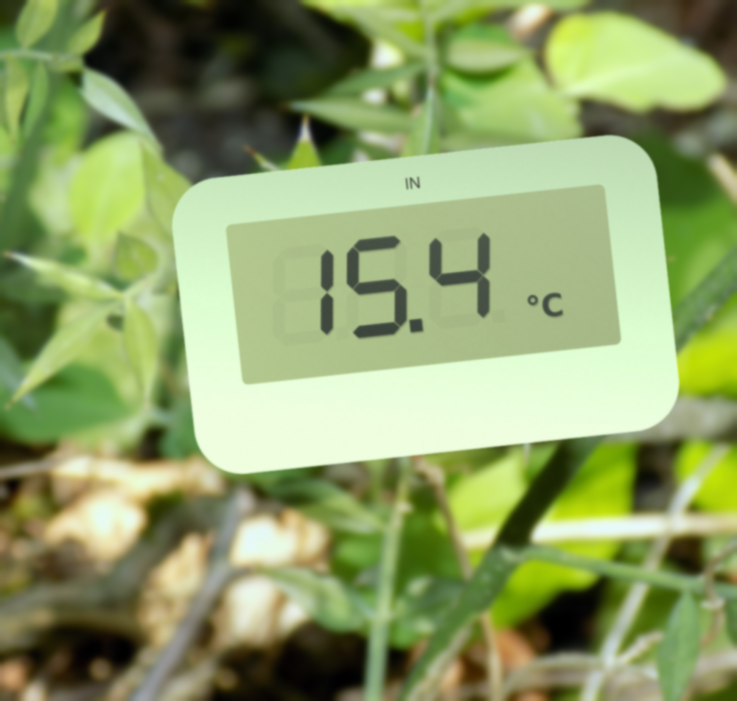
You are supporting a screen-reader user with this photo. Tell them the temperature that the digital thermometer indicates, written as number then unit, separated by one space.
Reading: 15.4 °C
